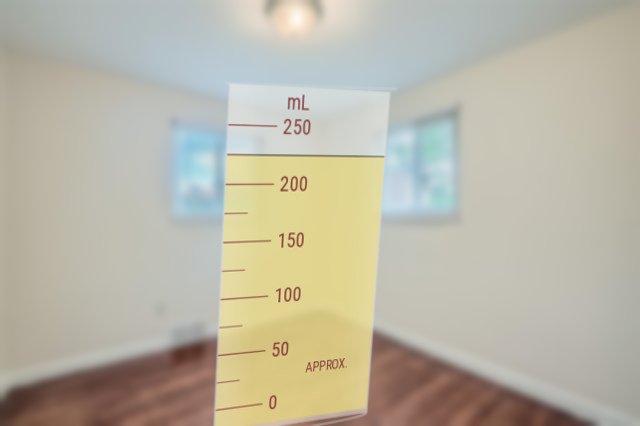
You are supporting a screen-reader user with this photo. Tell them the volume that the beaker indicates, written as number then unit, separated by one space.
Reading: 225 mL
